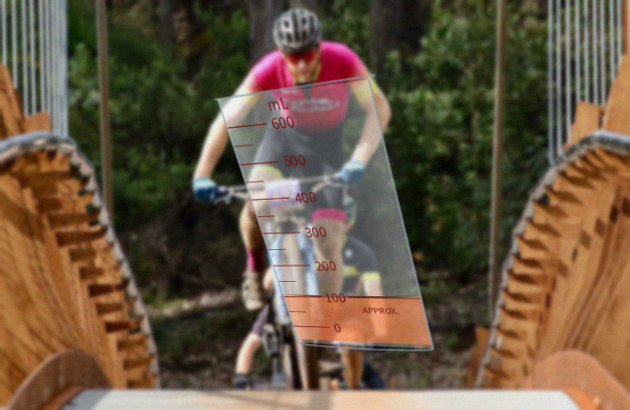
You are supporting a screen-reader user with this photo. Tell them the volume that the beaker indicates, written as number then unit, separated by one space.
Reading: 100 mL
